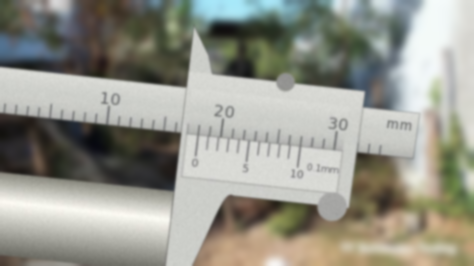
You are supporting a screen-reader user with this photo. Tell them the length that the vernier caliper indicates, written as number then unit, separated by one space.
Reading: 18.0 mm
